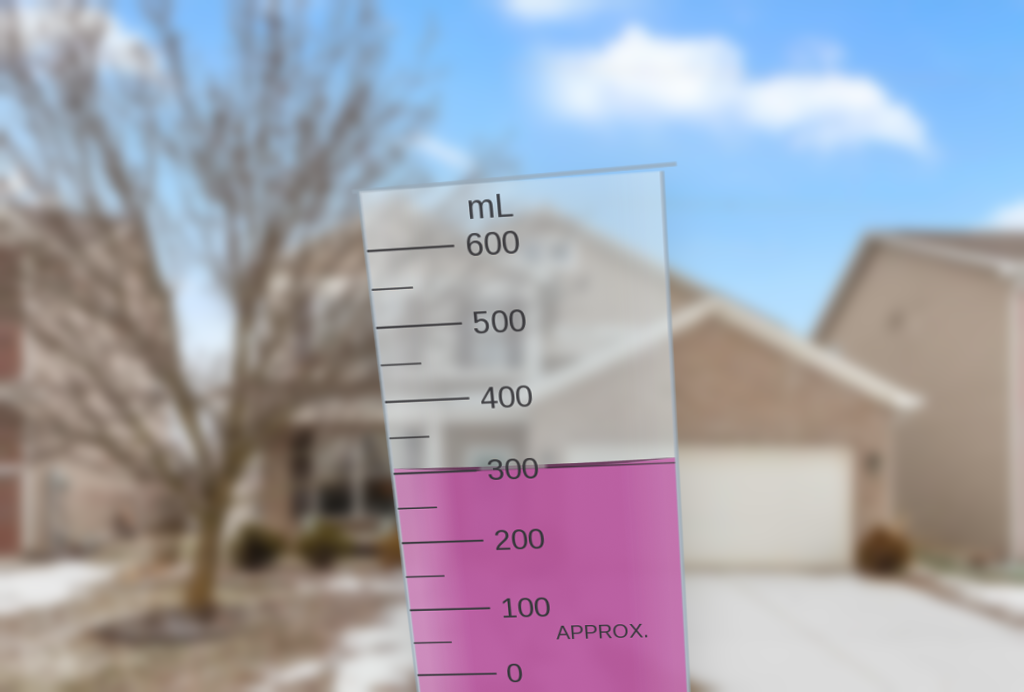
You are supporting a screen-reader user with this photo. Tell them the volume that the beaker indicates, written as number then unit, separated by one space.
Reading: 300 mL
